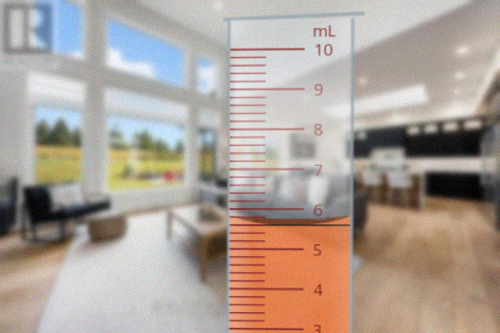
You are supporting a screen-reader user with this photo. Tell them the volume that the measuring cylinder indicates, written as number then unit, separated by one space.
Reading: 5.6 mL
